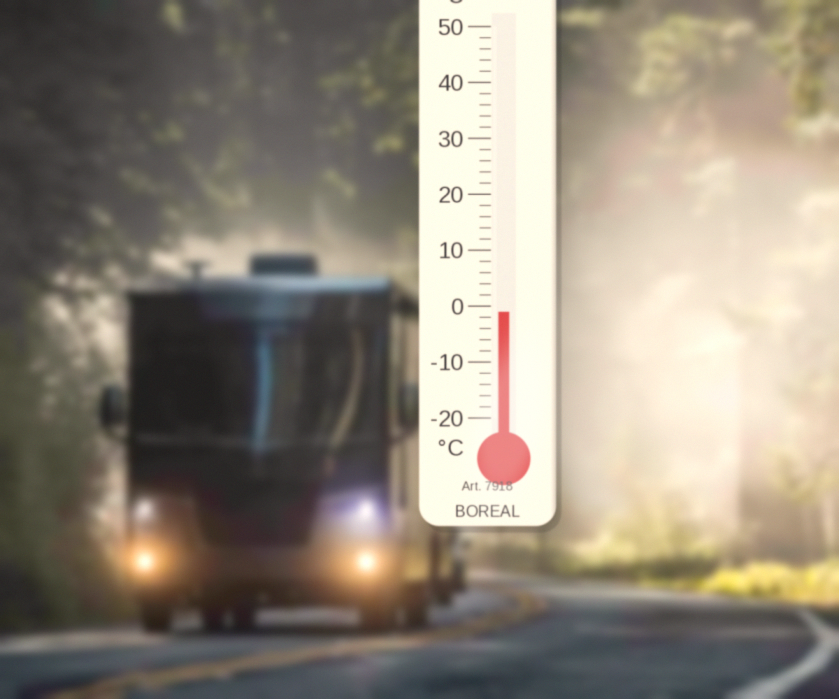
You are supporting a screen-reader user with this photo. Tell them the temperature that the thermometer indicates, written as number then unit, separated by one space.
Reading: -1 °C
